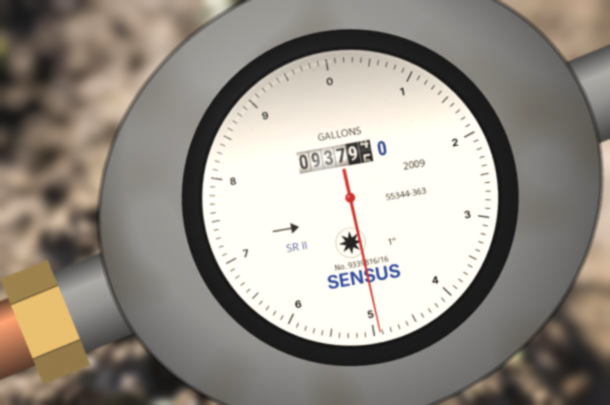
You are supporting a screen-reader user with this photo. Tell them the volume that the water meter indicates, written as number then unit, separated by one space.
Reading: 937944.9 gal
